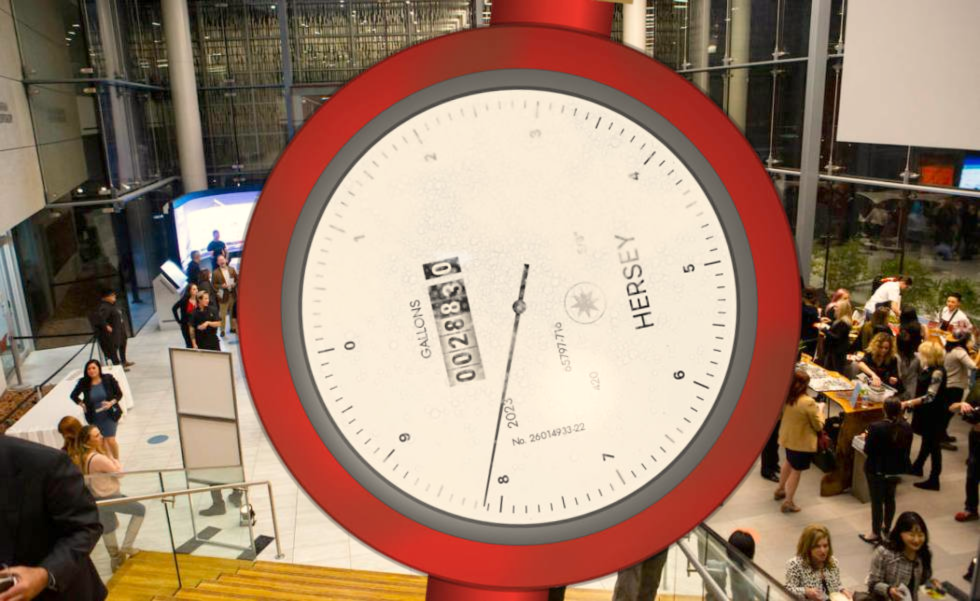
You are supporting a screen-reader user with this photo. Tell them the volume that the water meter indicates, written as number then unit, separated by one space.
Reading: 28828.1 gal
